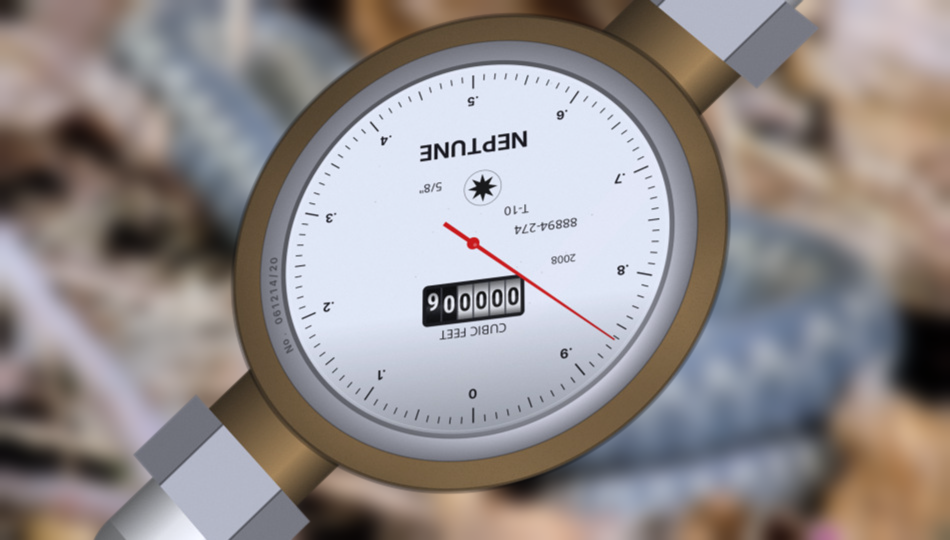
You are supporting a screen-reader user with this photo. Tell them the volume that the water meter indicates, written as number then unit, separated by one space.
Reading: 5.86 ft³
